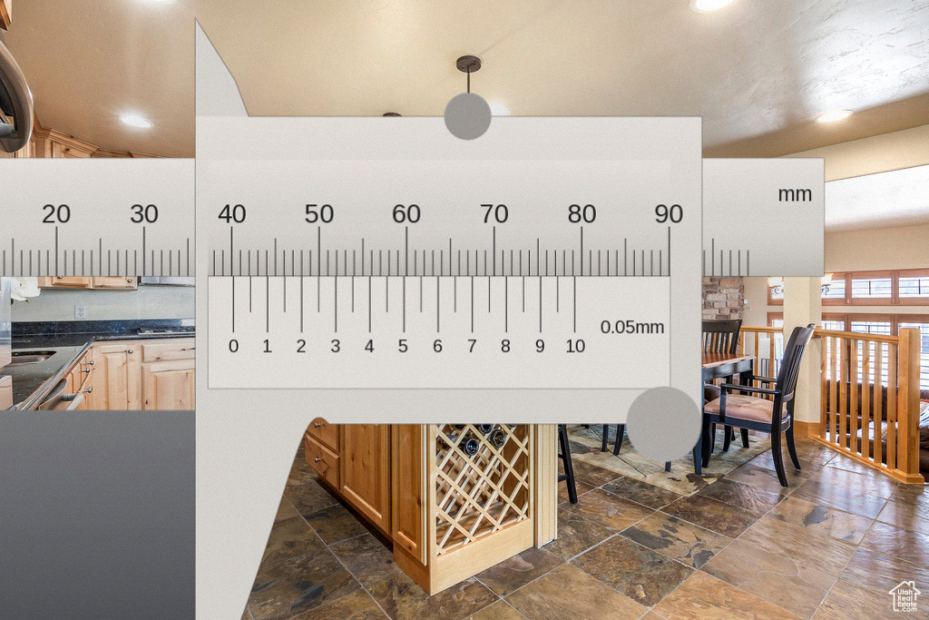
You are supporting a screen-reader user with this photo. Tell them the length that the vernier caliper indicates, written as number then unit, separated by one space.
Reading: 40.2 mm
